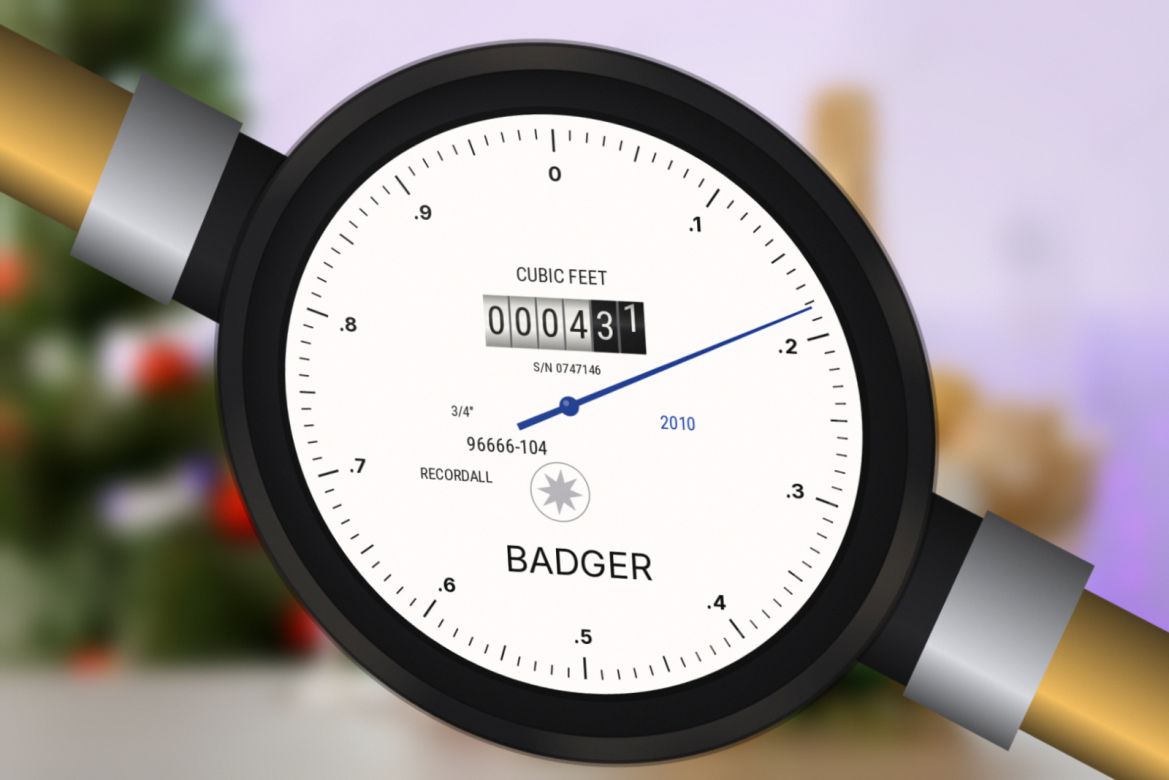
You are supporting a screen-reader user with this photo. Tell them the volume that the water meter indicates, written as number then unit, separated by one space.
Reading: 431.18 ft³
